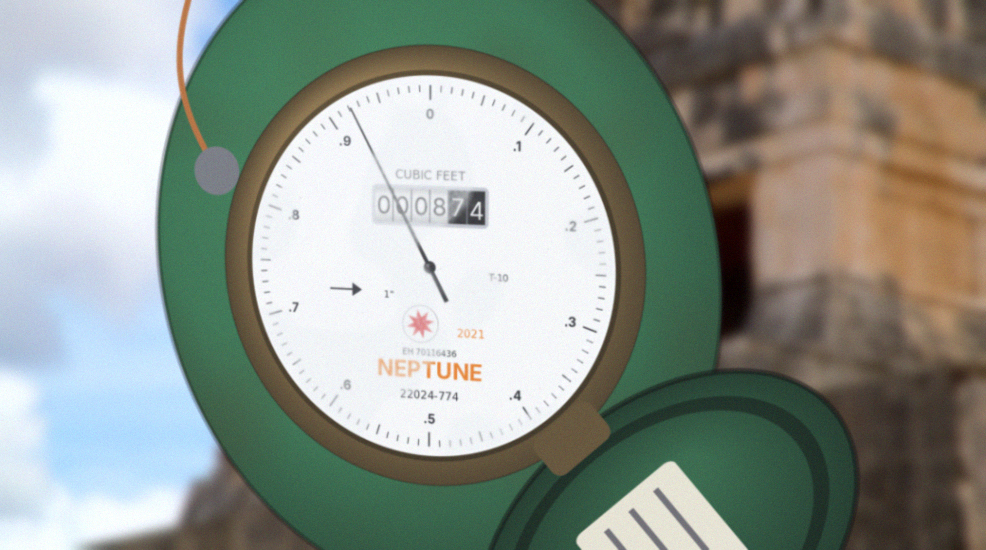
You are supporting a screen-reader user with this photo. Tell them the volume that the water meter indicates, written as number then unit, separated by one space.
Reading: 873.92 ft³
